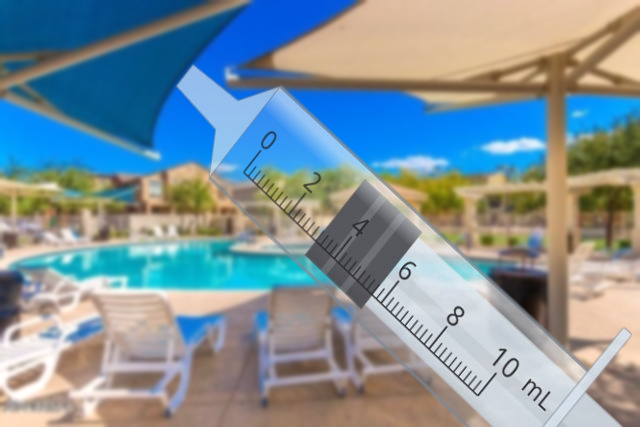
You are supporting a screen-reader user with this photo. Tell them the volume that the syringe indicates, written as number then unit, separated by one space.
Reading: 3.2 mL
